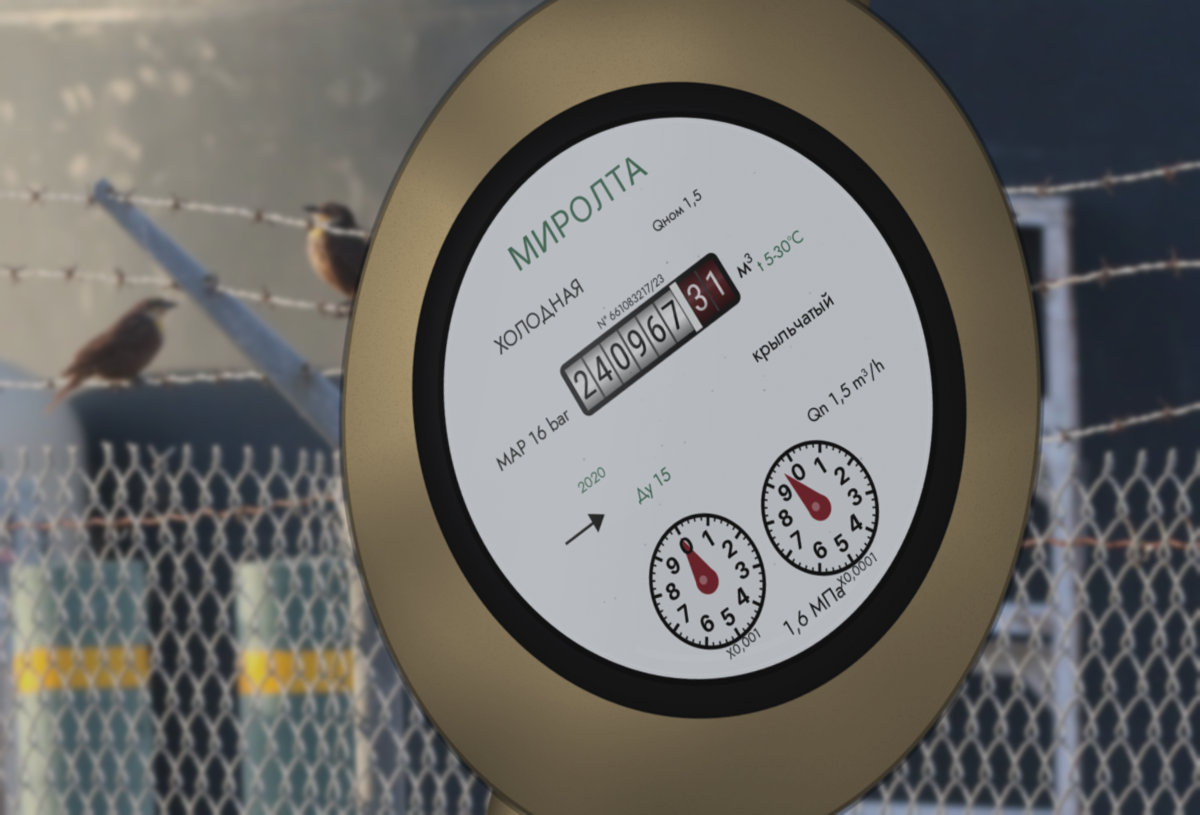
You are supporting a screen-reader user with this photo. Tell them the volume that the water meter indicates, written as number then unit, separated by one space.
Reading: 240967.3099 m³
